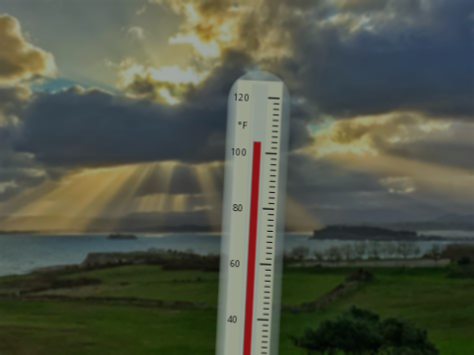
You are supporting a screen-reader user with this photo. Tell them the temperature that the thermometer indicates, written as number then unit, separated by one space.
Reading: 104 °F
